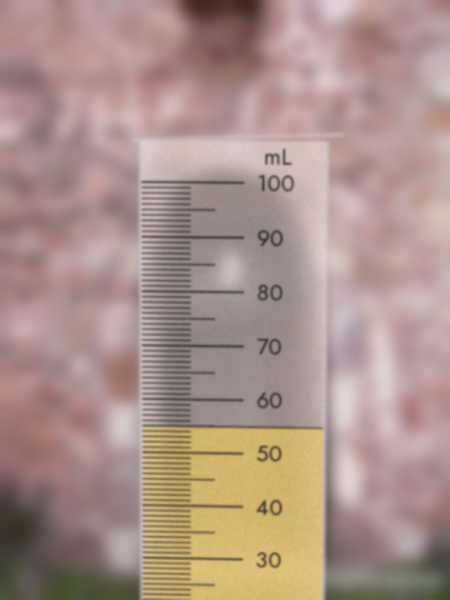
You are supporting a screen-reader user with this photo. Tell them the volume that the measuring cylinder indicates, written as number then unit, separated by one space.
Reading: 55 mL
